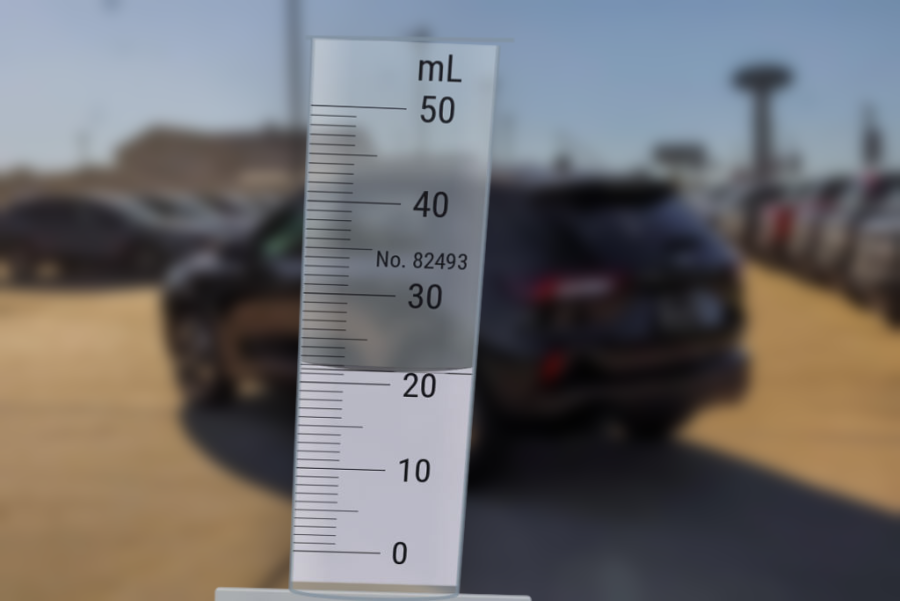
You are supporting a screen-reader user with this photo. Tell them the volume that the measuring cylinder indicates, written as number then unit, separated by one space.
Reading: 21.5 mL
